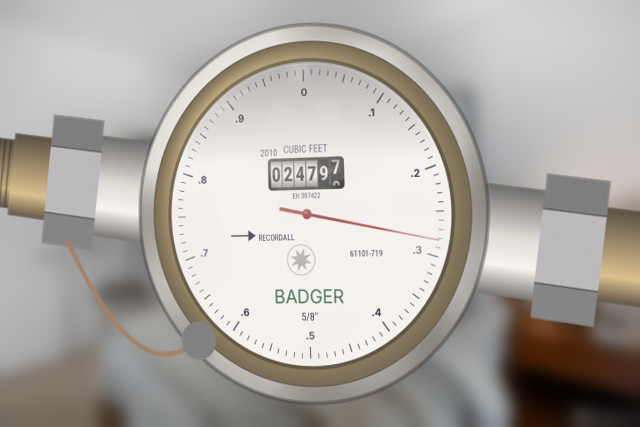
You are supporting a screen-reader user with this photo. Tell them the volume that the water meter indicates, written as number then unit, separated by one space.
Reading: 24797.28 ft³
